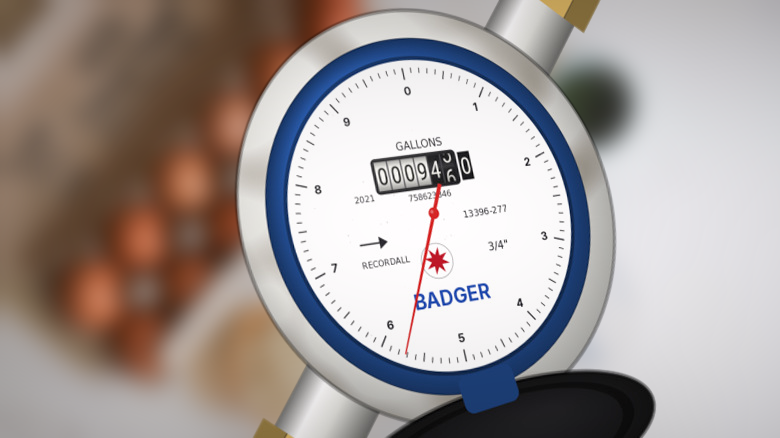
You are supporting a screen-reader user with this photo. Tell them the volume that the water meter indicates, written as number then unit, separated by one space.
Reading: 9455.7 gal
